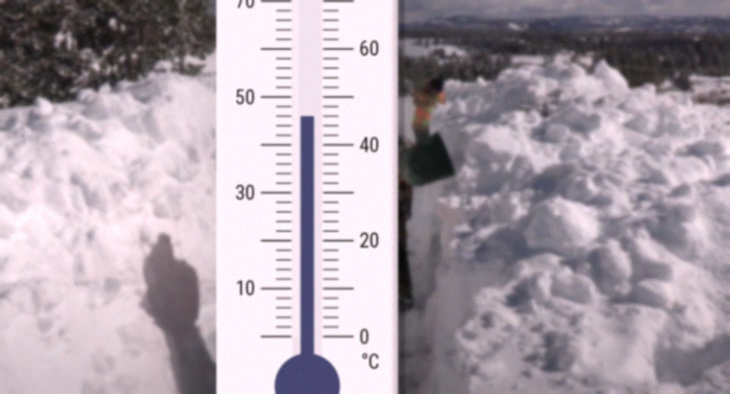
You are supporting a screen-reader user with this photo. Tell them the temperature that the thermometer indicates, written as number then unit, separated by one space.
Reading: 46 °C
